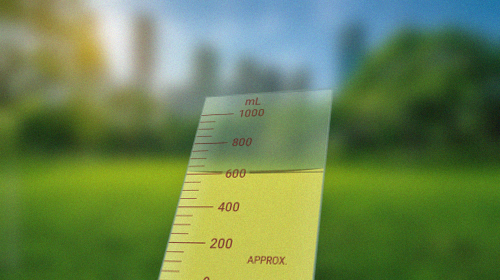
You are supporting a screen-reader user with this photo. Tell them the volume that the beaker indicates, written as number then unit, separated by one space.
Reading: 600 mL
